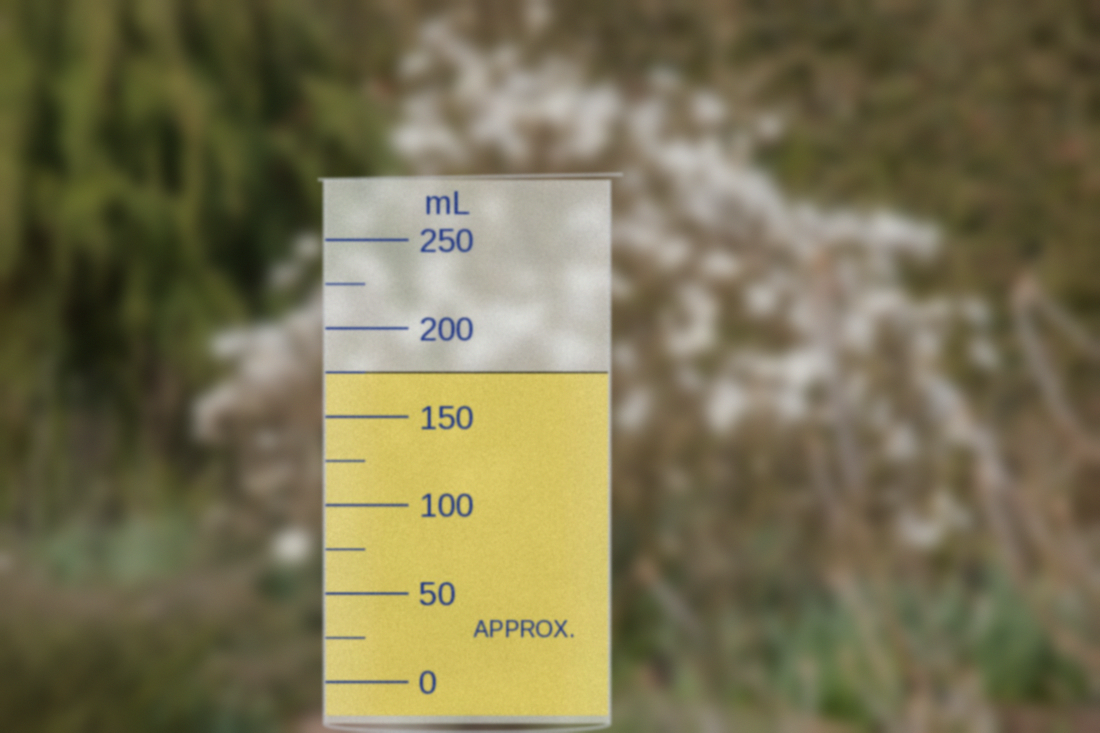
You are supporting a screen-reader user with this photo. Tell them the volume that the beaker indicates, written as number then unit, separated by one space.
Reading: 175 mL
